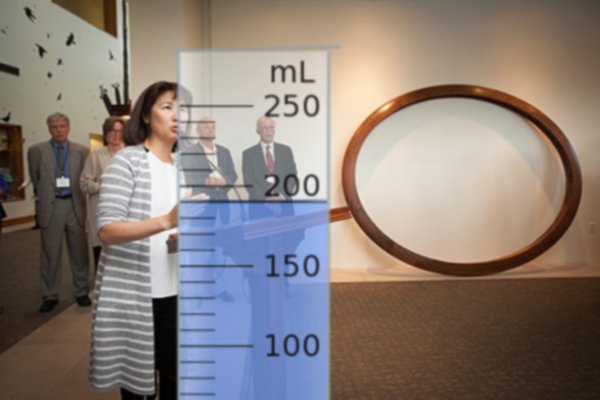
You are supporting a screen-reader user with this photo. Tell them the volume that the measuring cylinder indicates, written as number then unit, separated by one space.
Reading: 190 mL
